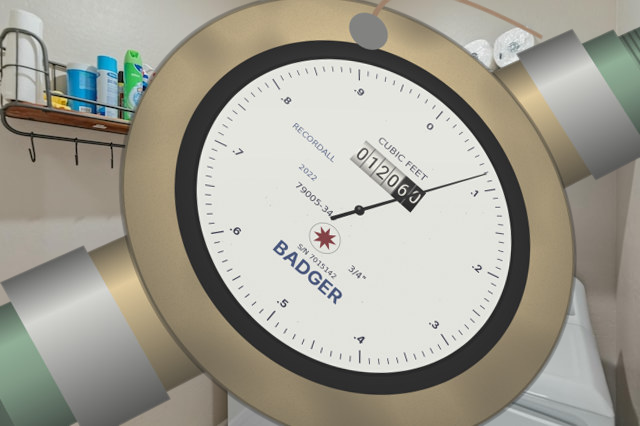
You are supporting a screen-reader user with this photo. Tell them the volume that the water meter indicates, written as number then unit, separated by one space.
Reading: 12060.08 ft³
